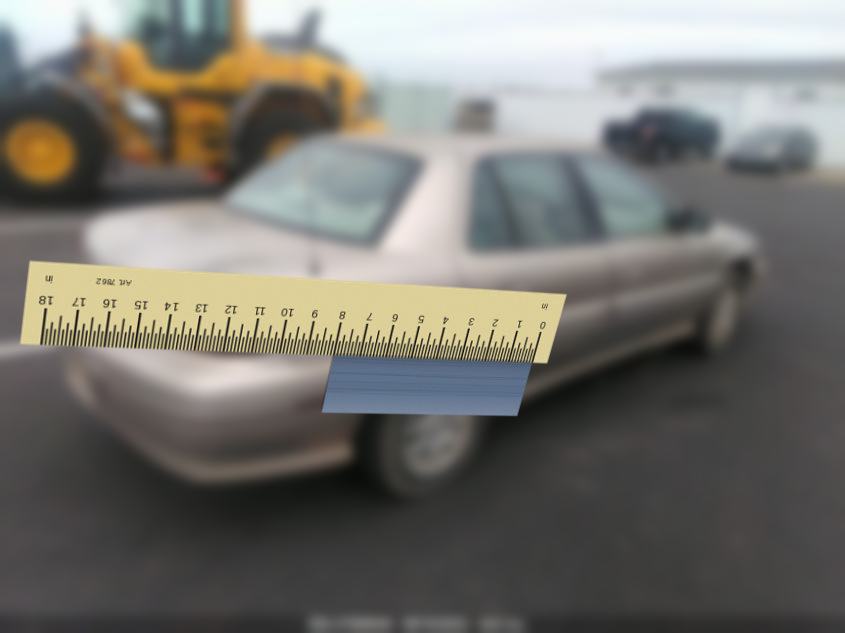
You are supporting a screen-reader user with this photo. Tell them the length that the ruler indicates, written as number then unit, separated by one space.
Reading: 8 in
